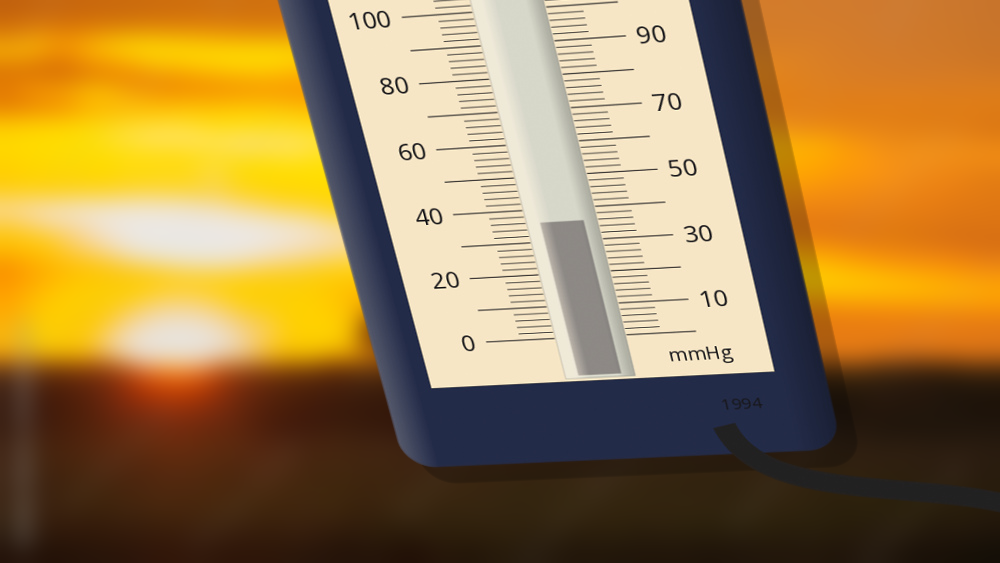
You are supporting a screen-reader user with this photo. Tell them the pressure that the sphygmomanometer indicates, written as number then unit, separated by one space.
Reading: 36 mmHg
